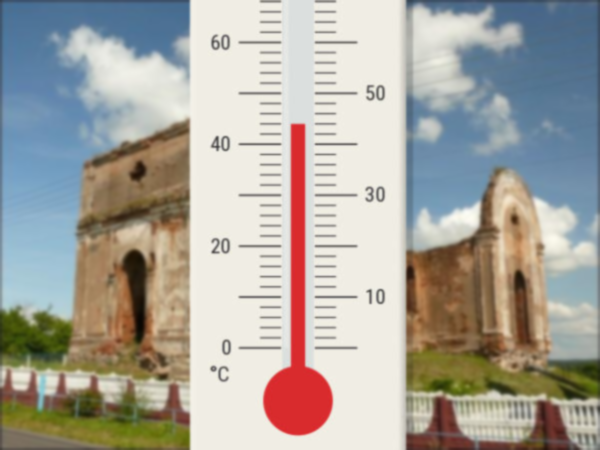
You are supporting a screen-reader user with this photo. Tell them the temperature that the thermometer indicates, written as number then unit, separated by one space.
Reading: 44 °C
